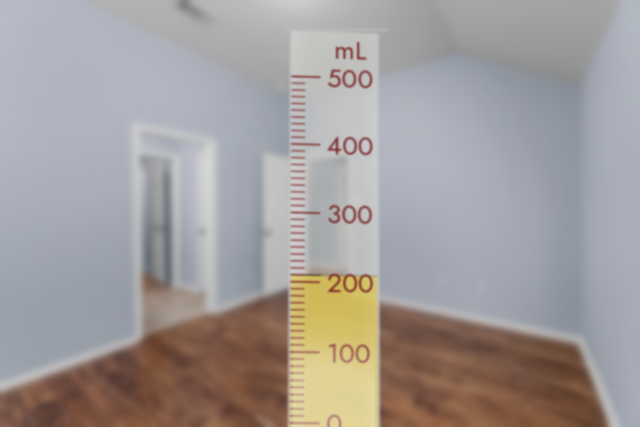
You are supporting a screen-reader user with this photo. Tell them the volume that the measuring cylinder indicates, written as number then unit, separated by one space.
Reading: 210 mL
